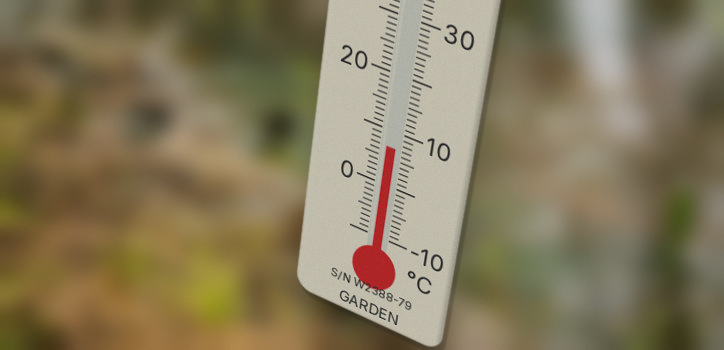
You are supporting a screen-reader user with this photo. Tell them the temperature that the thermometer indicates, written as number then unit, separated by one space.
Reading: 7 °C
